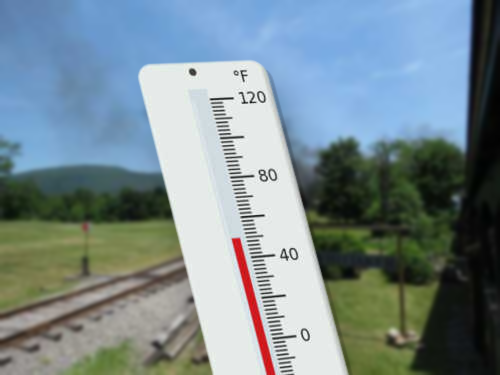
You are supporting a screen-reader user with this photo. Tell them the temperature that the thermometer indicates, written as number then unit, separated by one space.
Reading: 50 °F
